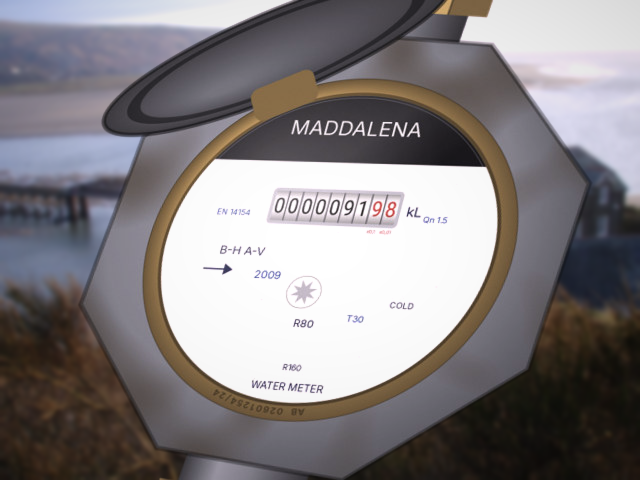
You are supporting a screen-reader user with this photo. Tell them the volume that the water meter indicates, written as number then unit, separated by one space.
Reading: 91.98 kL
